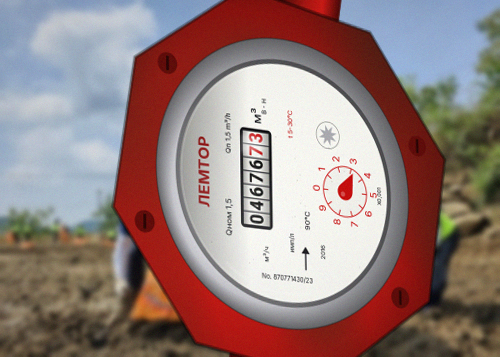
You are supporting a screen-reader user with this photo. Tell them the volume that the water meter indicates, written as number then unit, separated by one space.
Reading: 4676.733 m³
